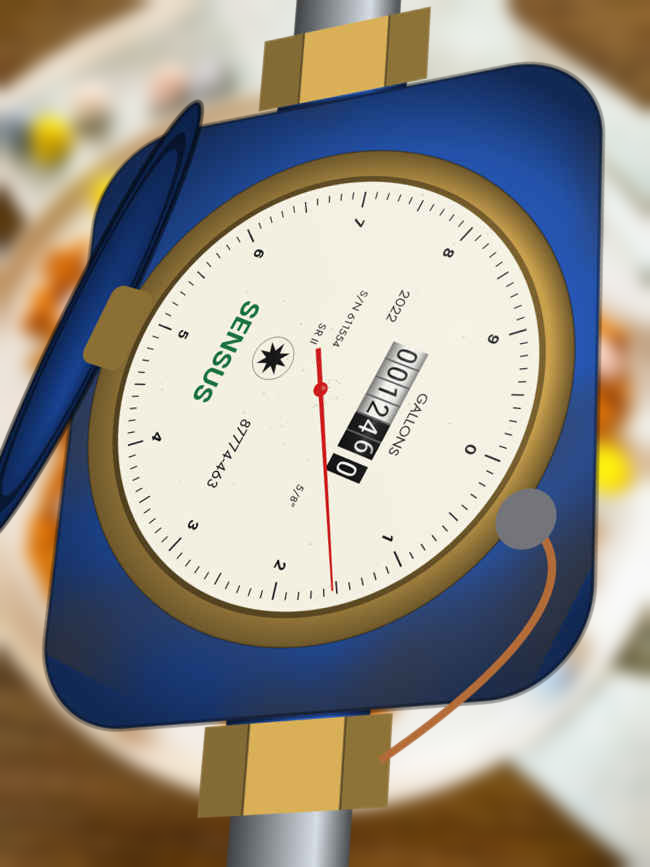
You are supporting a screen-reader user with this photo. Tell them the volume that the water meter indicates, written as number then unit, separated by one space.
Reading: 12461.5 gal
